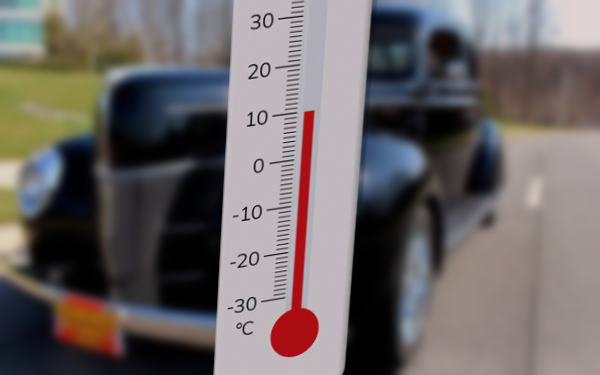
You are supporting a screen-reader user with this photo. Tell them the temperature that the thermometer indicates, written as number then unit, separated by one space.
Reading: 10 °C
